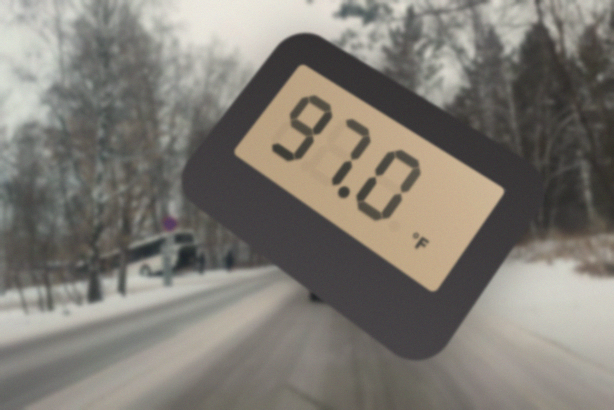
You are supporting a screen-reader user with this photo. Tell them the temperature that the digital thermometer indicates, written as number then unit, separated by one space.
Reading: 97.0 °F
